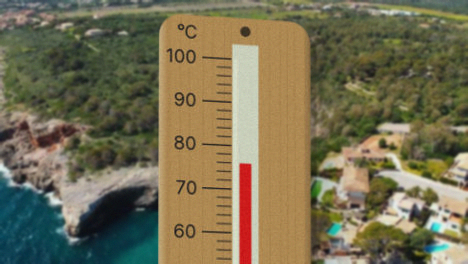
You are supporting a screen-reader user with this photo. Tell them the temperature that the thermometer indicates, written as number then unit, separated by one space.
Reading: 76 °C
